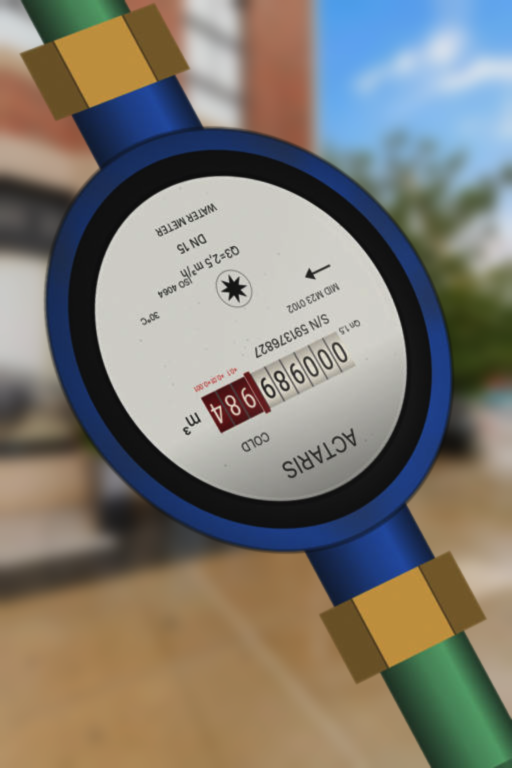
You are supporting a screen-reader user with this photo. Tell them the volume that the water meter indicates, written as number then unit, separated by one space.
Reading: 989.984 m³
